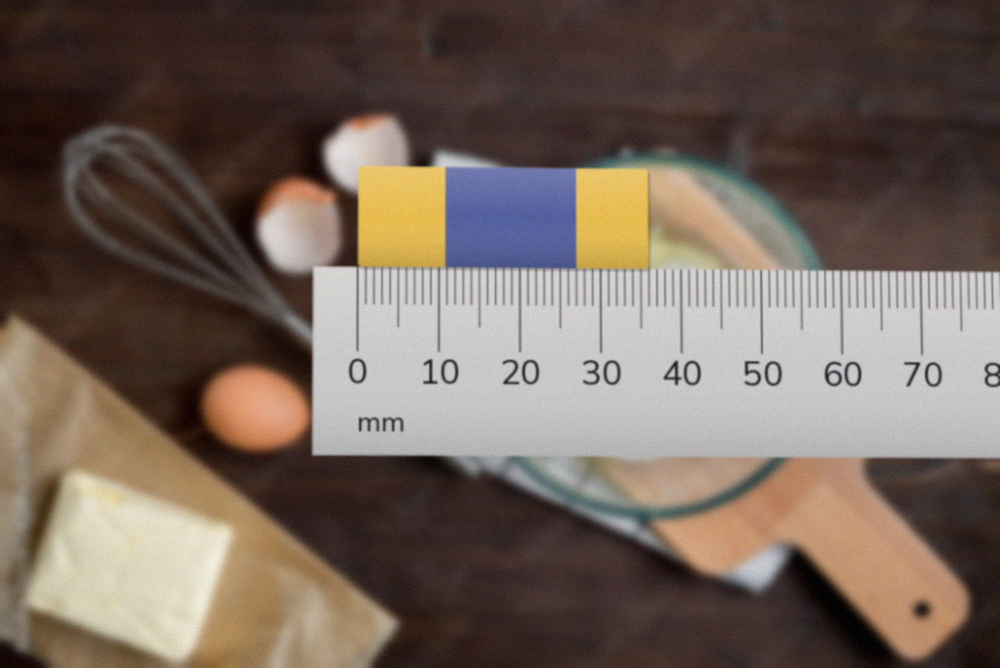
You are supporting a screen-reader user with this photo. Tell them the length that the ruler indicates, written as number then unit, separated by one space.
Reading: 36 mm
